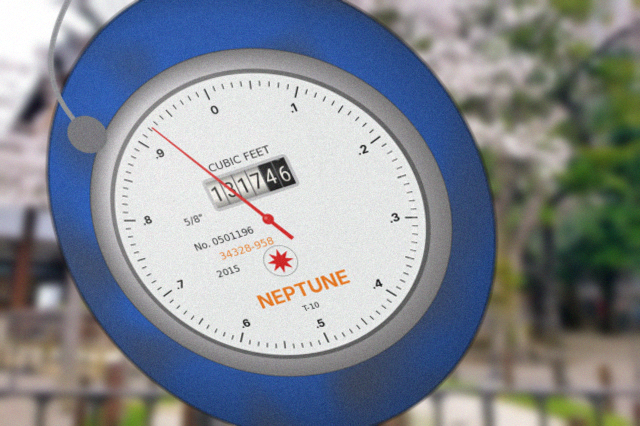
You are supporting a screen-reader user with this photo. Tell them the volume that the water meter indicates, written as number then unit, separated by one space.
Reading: 131745.92 ft³
